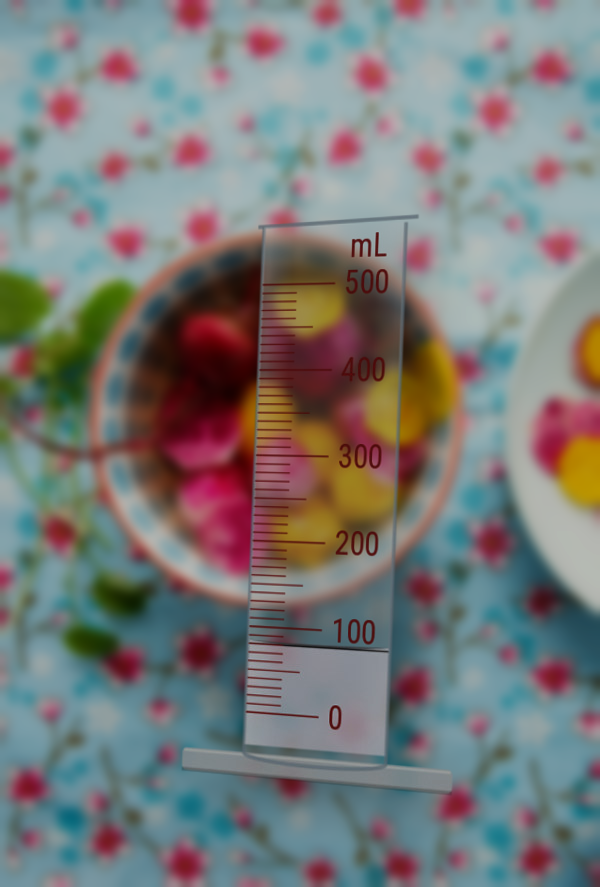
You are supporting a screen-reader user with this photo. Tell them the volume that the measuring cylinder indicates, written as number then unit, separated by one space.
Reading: 80 mL
